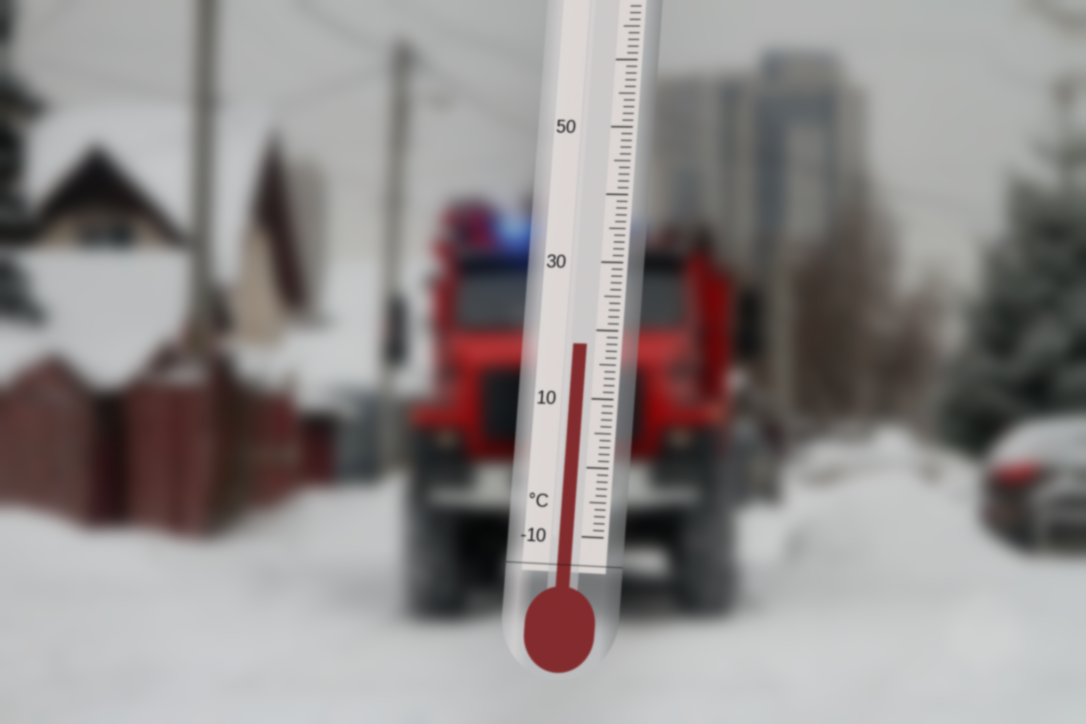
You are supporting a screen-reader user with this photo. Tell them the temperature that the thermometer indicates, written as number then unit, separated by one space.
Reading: 18 °C
